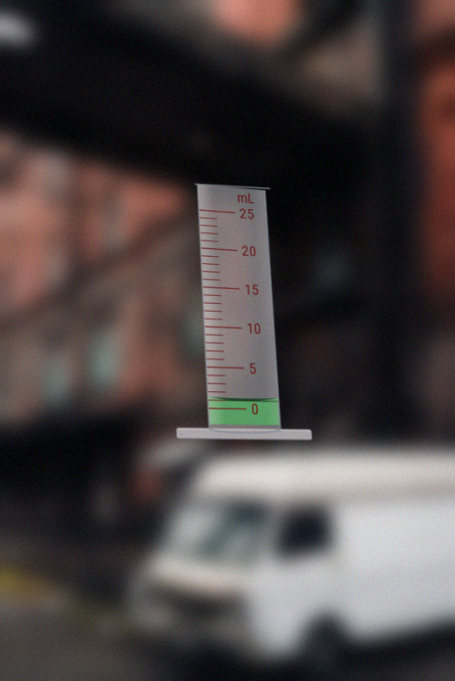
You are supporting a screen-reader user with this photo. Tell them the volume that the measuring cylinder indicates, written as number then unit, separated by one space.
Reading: 1 mL
